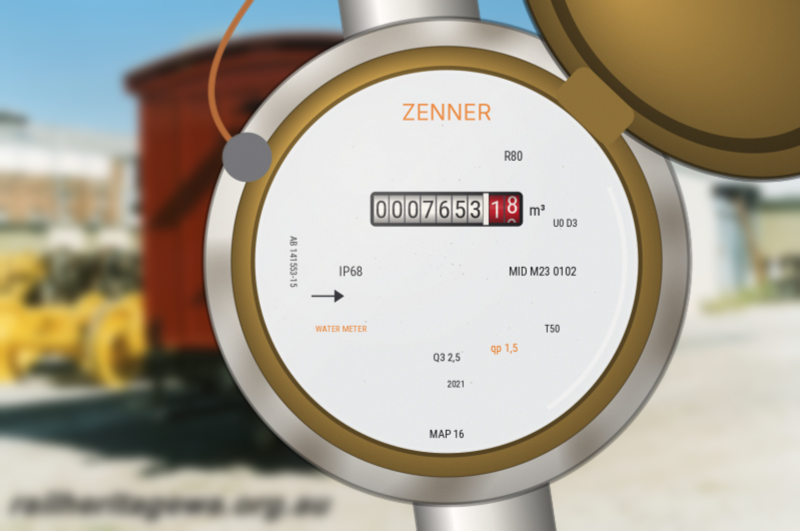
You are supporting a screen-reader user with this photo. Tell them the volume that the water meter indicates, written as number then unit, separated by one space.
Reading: 7653.18 m³
